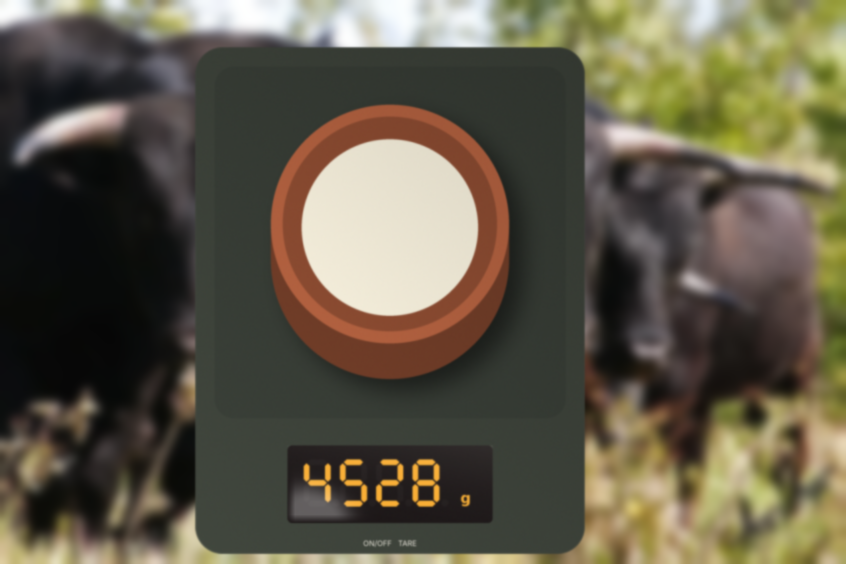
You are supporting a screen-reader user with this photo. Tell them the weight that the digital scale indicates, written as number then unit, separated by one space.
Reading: 4528 g
